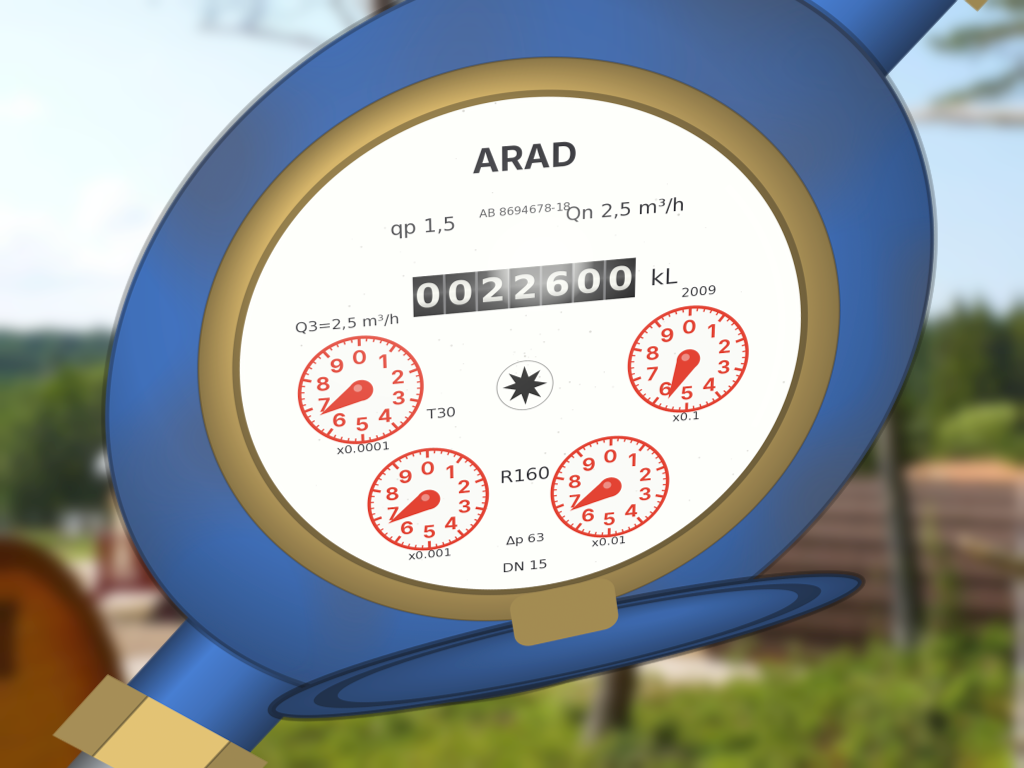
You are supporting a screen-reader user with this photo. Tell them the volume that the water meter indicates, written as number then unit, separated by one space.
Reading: 22600.5666 kL
